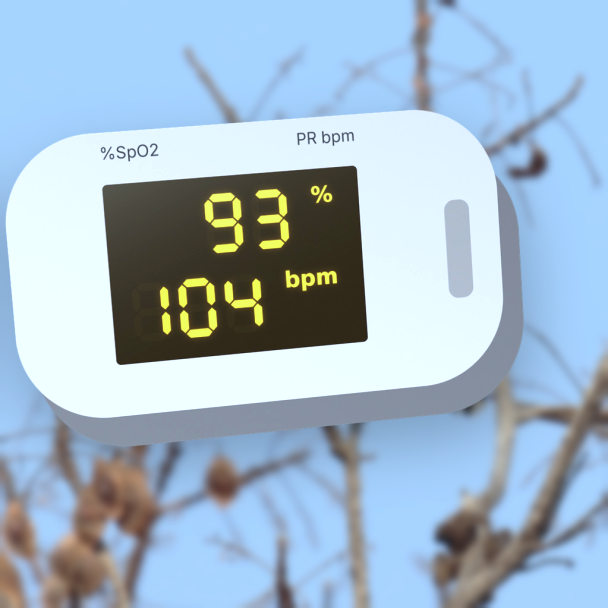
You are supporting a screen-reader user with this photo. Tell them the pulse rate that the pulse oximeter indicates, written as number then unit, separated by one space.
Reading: 104 bpm
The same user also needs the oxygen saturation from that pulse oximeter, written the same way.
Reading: 93 %
